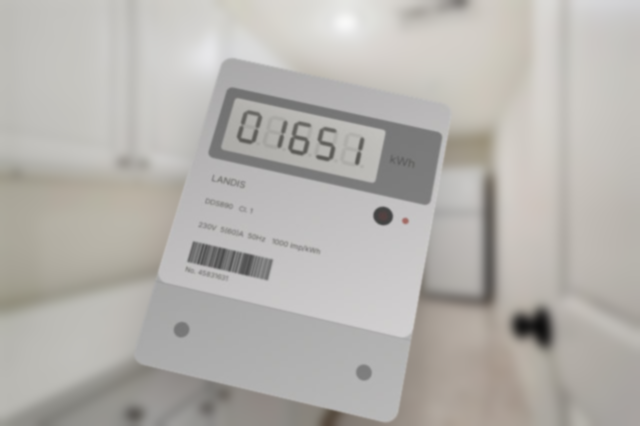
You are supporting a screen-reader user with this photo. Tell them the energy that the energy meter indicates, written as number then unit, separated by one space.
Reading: 1651 kWh
